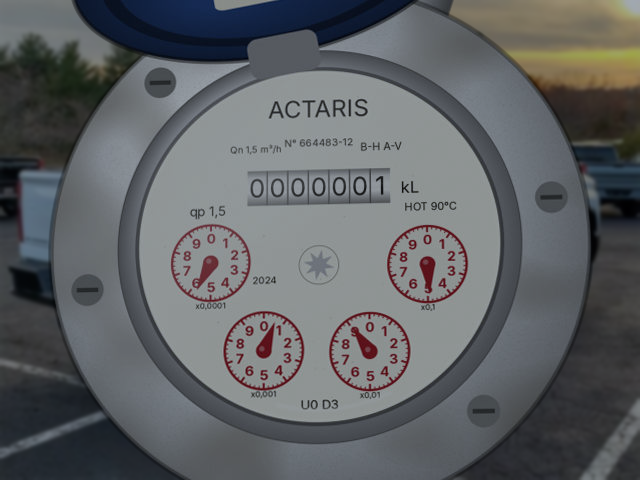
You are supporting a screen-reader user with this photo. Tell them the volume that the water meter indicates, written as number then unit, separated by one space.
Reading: 1.4905 kL
